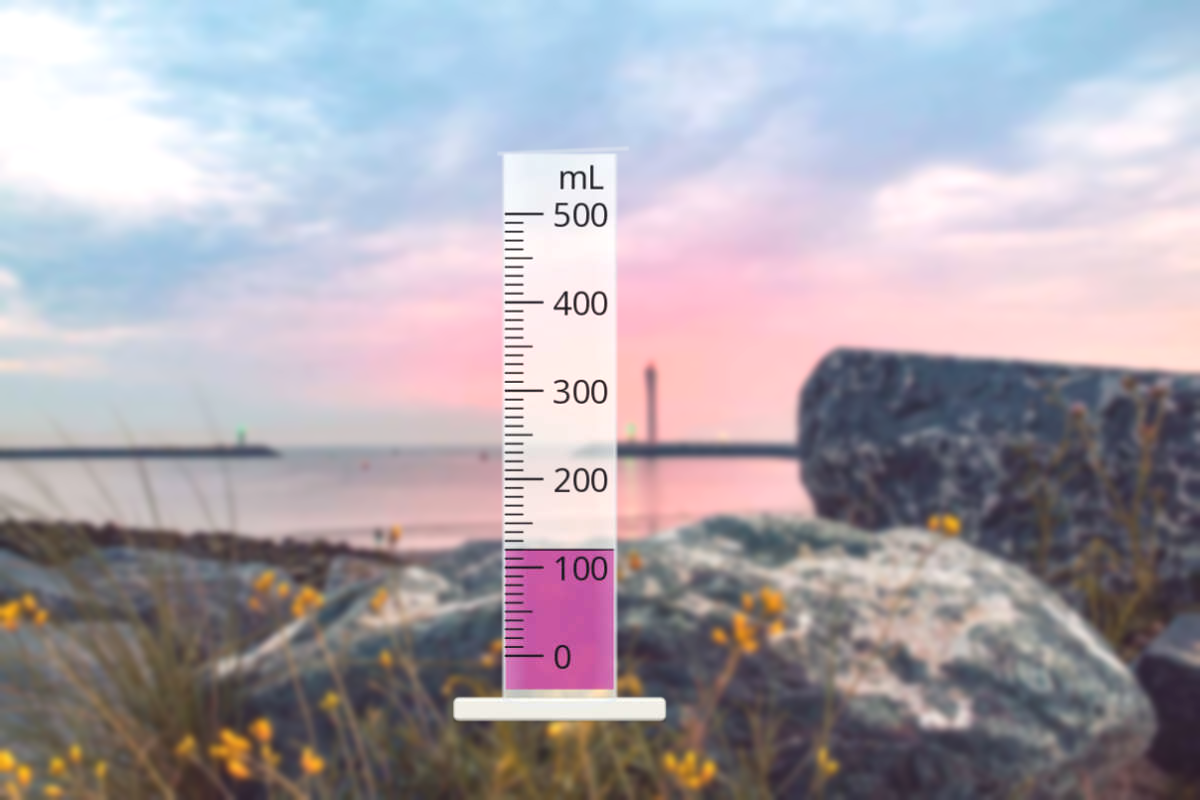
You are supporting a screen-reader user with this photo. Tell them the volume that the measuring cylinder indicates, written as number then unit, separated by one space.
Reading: 120 mL
